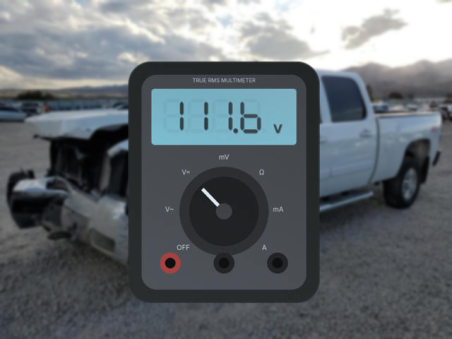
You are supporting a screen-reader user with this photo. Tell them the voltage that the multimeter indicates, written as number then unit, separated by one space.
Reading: 111.6 V
